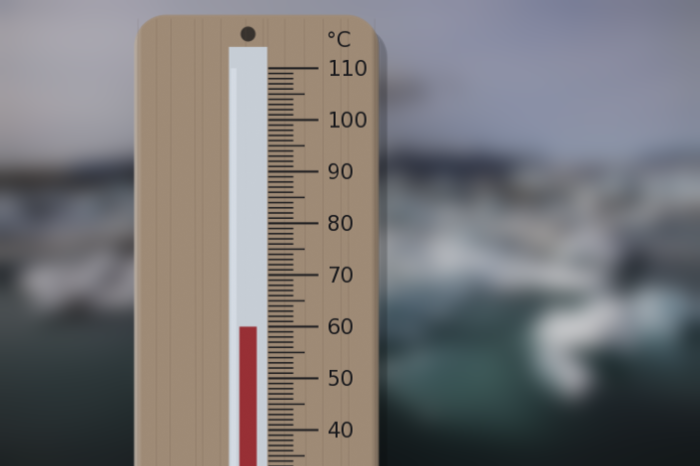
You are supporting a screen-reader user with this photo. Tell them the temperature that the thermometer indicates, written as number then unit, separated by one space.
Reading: 60 °C
